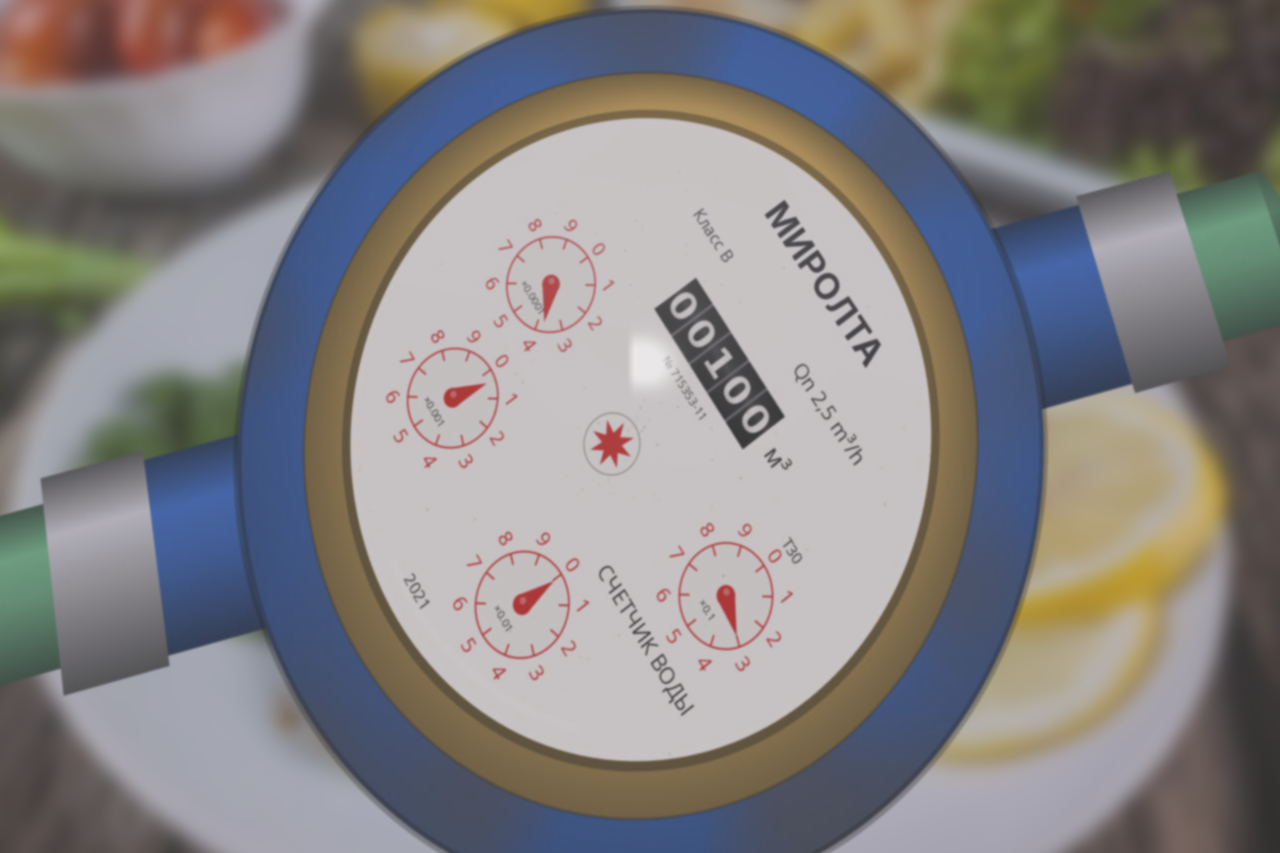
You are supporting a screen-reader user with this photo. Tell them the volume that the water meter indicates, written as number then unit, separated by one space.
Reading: 100.3003 m³
